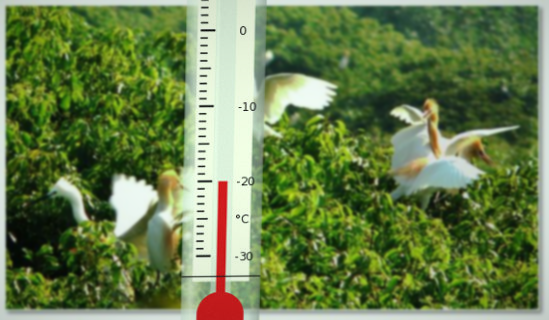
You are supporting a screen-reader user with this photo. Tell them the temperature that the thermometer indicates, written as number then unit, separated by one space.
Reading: -20 °C
